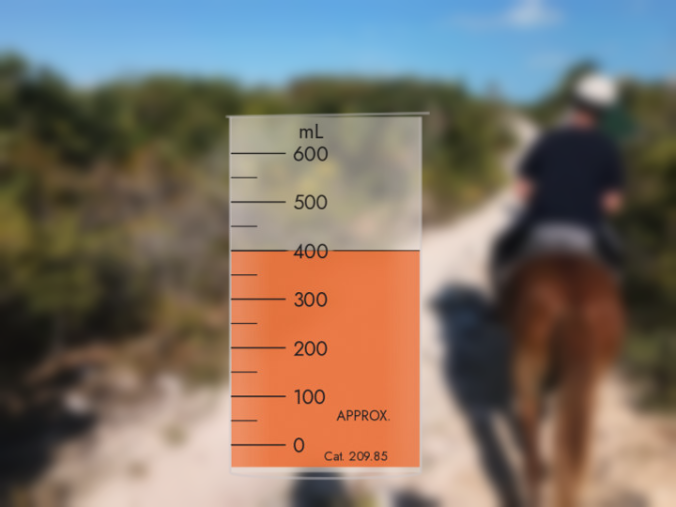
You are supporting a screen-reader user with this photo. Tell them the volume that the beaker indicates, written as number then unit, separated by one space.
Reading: 400 mL
